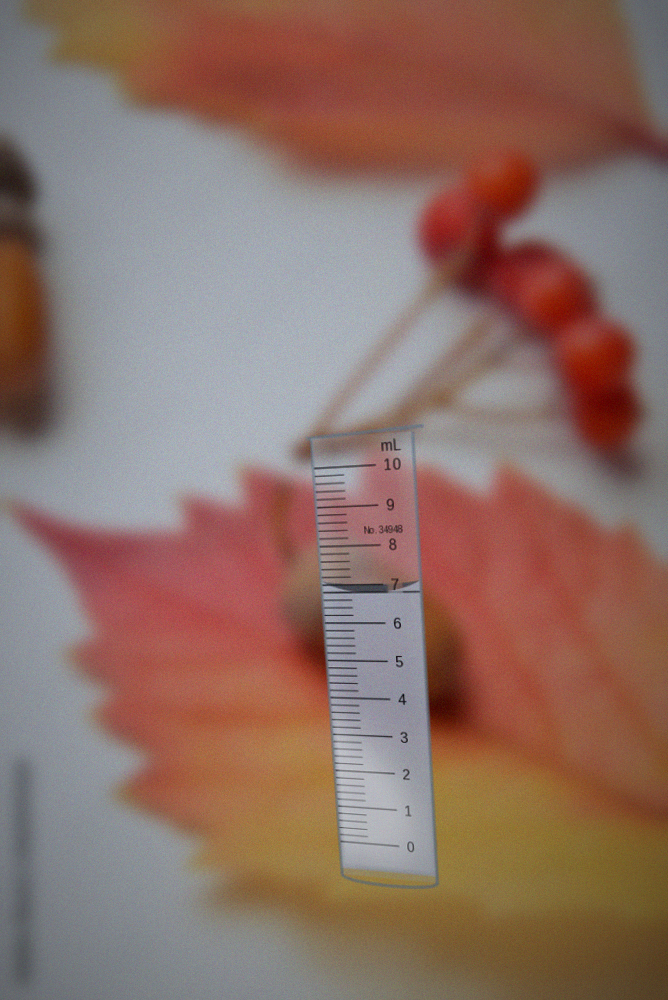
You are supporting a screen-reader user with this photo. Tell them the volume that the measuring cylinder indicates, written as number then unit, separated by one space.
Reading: 6.8 mL
